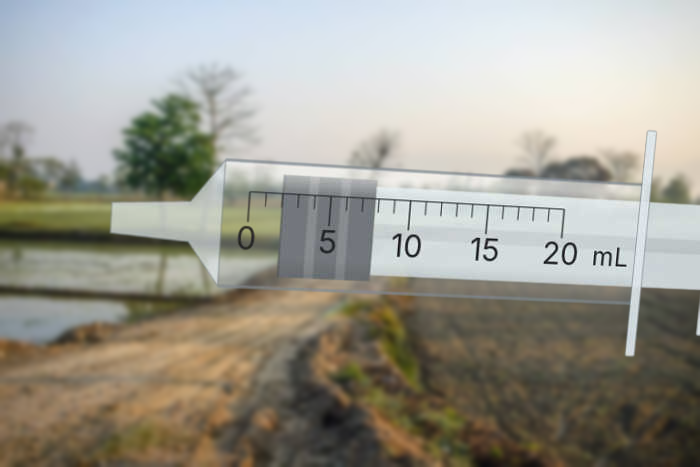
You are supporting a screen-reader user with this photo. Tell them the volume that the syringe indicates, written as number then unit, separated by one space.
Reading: 2 mL
